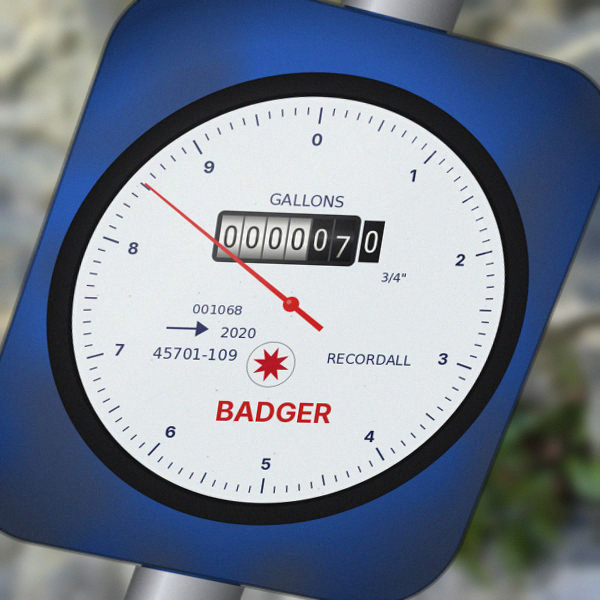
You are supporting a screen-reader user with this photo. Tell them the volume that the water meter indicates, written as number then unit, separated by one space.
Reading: 68.5 gal
